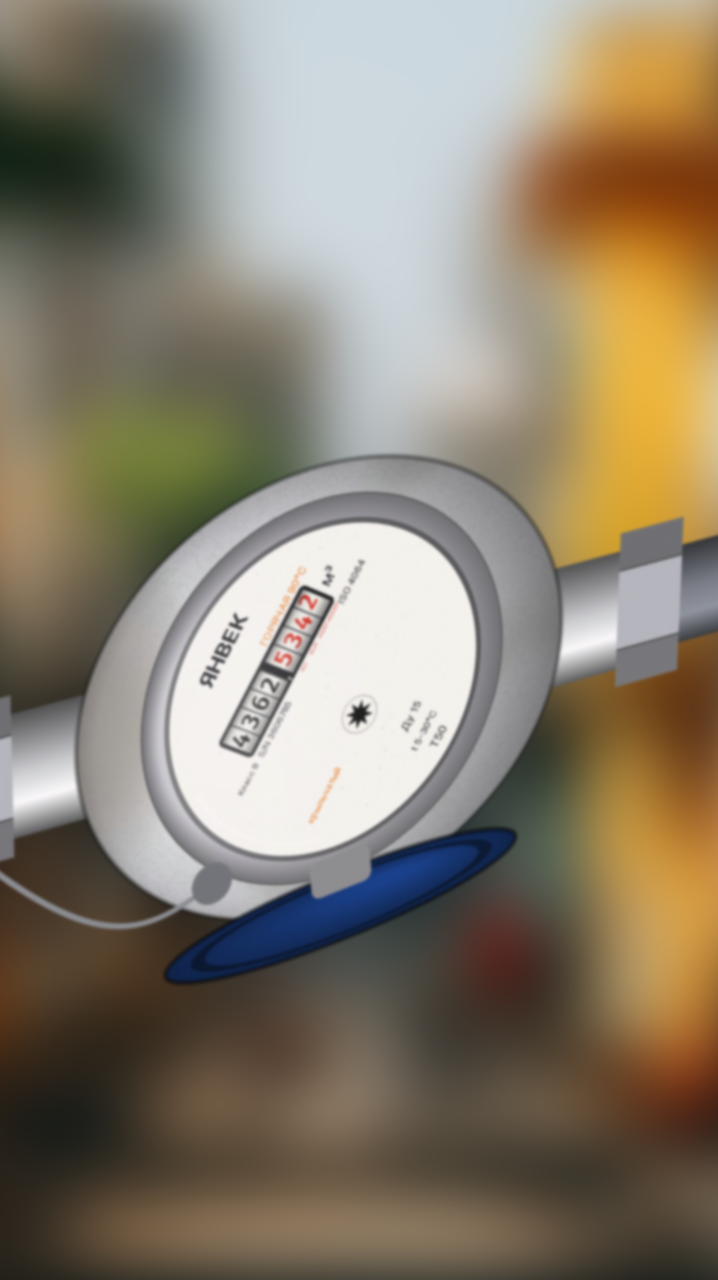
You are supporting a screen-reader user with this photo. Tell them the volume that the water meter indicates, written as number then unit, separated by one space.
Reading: 4362.5342 m³
